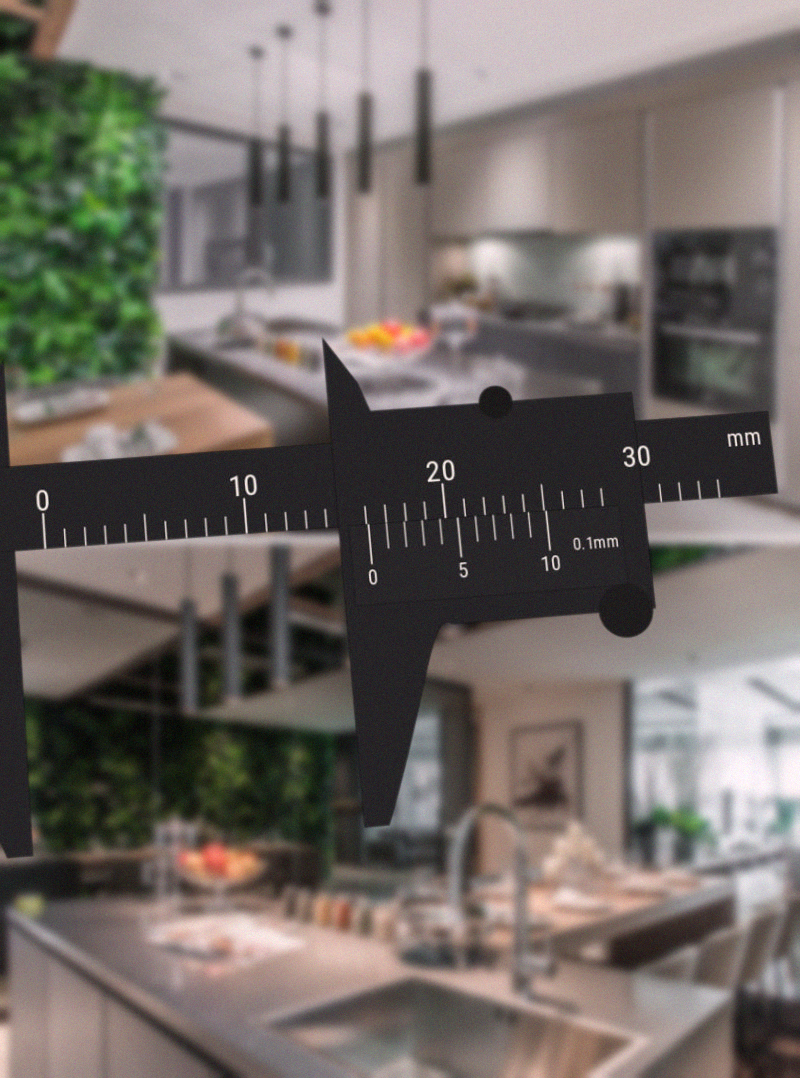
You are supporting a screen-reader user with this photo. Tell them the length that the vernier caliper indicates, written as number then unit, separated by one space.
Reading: 16.1 mm
